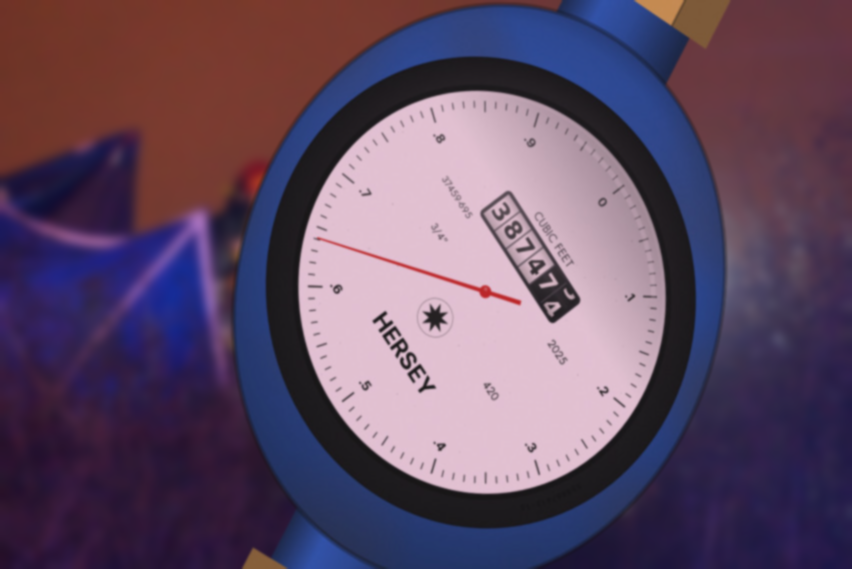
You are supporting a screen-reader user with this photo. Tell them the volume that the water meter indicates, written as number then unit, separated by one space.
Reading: 387473.64 ft³
